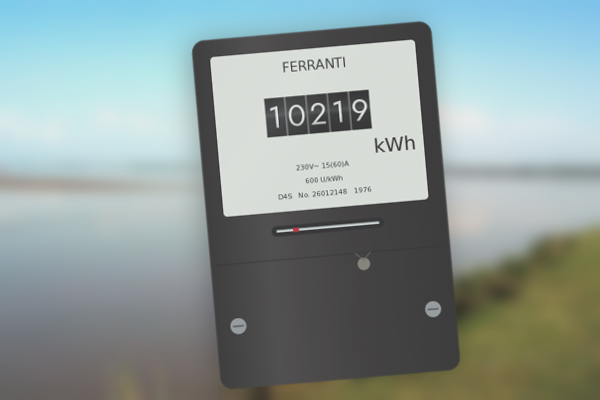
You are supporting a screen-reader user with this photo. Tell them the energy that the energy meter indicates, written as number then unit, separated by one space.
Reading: 10219 kWh
